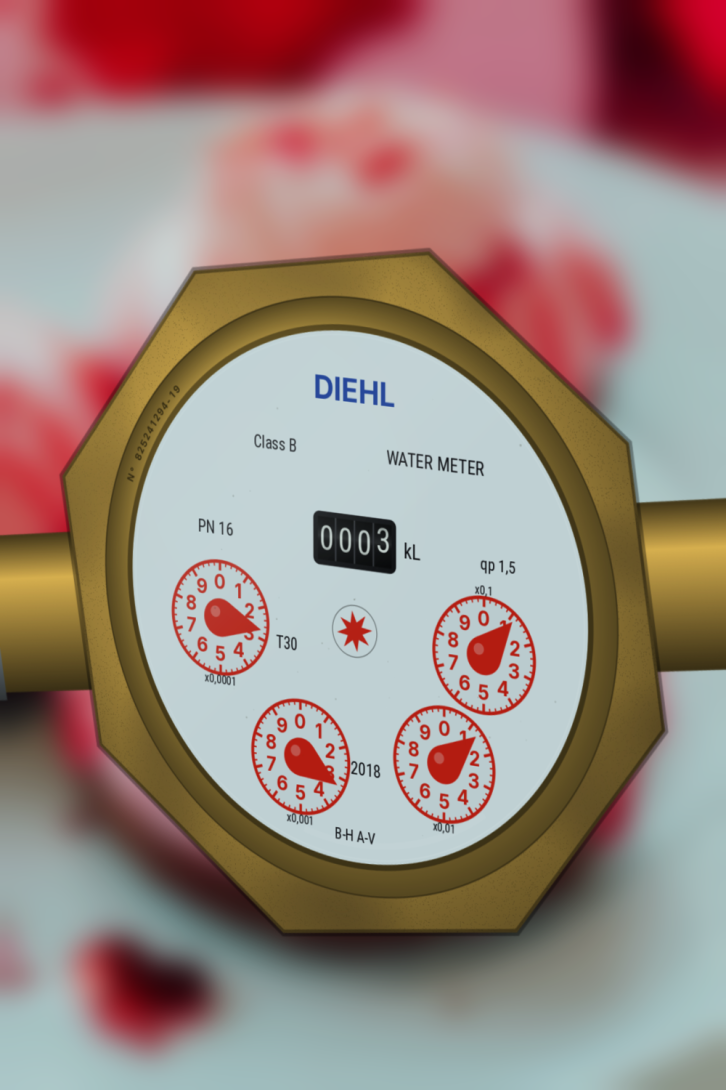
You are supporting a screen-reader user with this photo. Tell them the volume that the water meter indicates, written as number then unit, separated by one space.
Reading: 3.1132 kL
